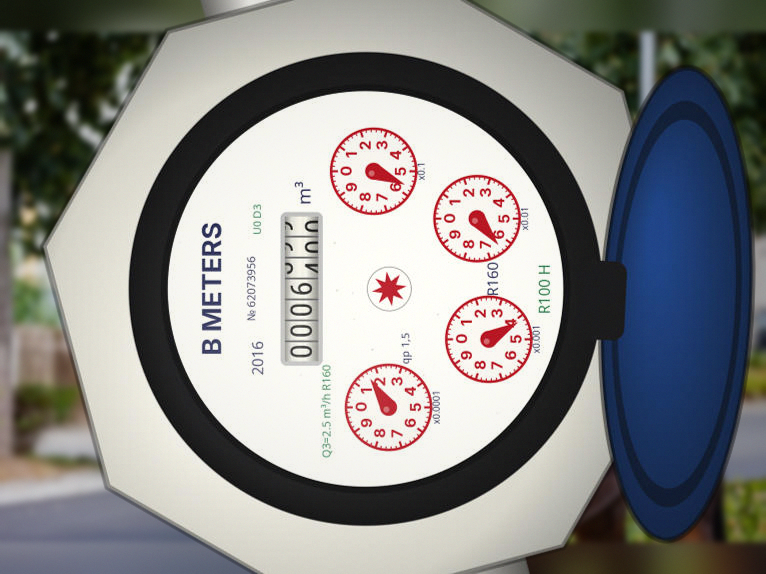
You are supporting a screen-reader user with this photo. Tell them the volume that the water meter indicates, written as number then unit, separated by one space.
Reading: 6399.5641 m³
